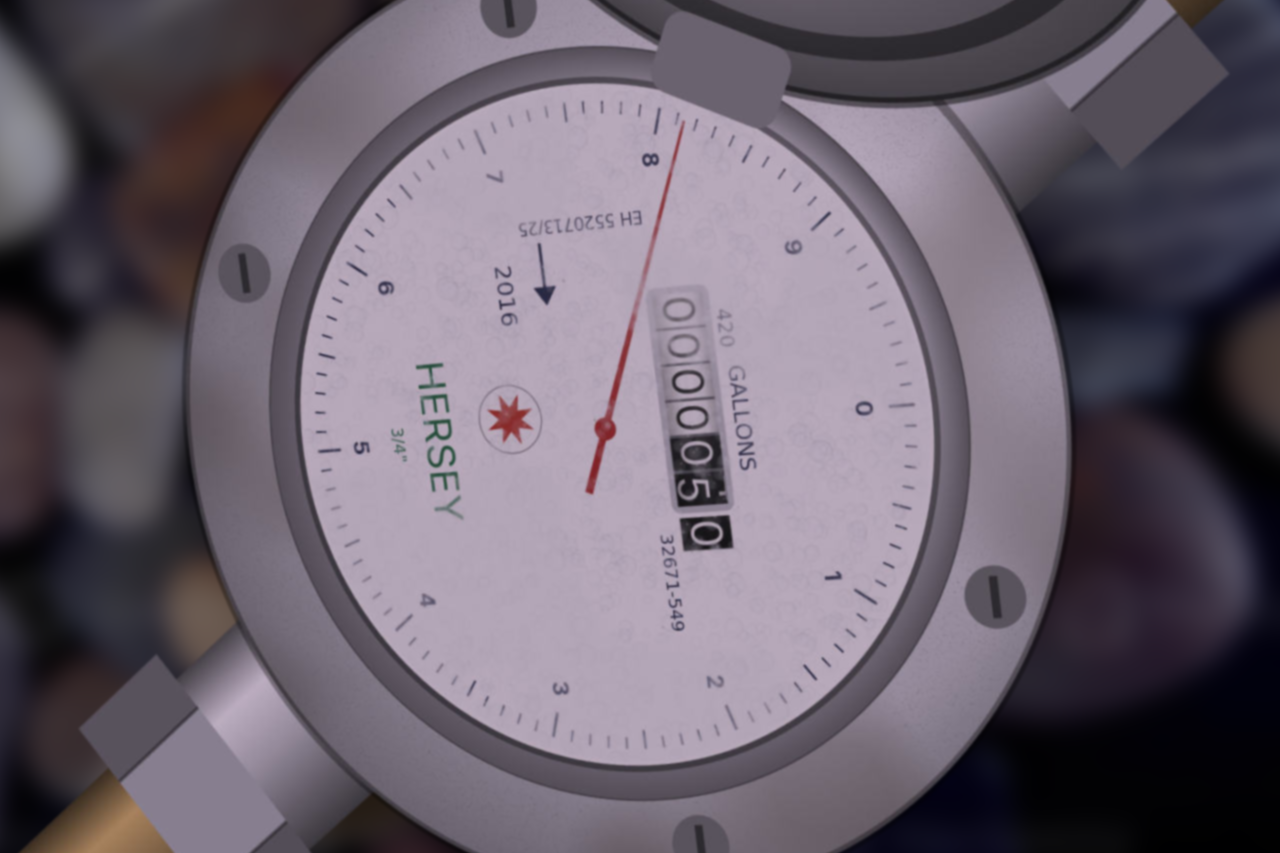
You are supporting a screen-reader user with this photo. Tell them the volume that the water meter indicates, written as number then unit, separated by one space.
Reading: 48.1 gal
